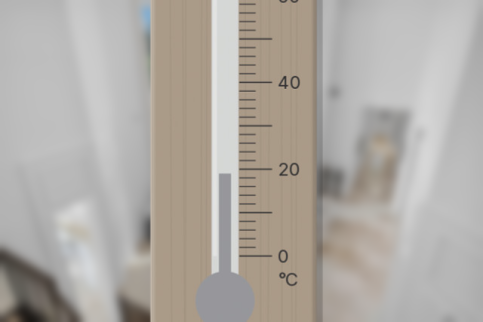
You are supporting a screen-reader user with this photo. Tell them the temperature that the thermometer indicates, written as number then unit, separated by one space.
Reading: 19 °C
